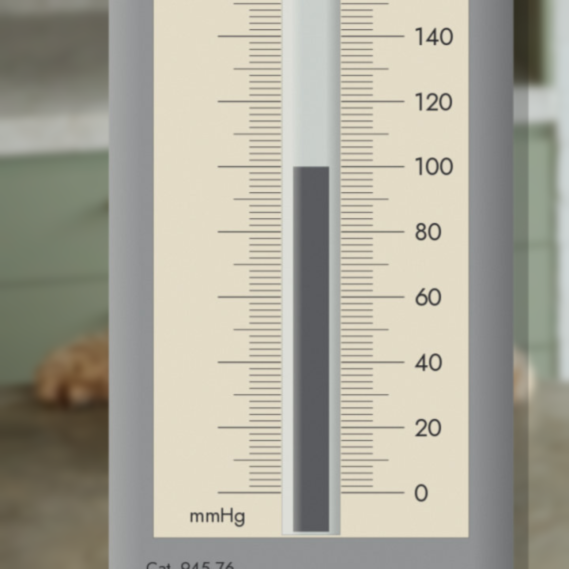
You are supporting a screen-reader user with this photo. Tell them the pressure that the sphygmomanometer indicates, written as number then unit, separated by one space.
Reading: 100 mmHg
